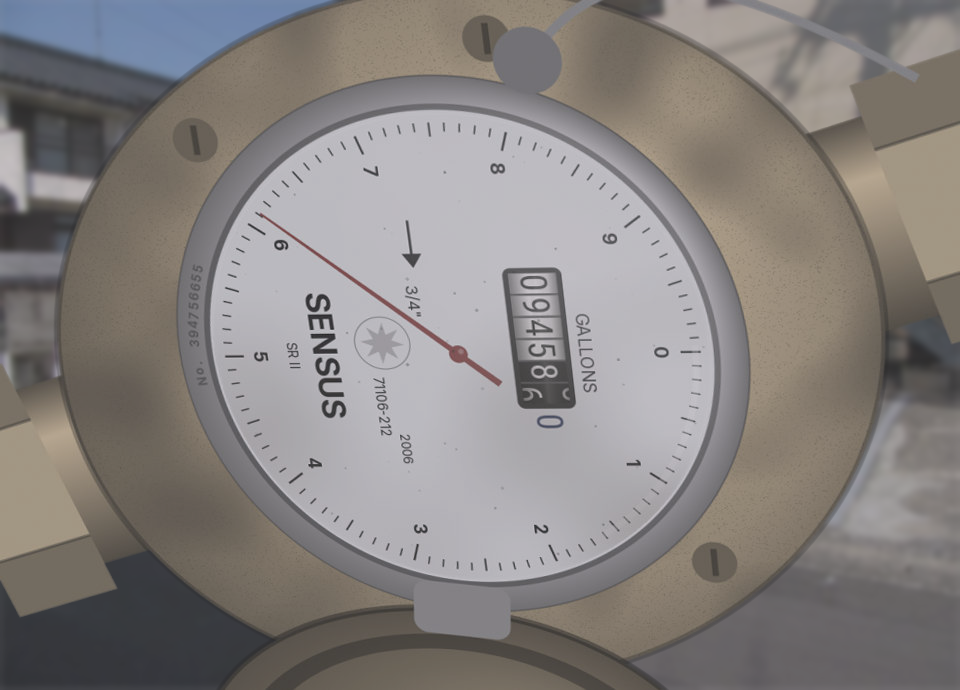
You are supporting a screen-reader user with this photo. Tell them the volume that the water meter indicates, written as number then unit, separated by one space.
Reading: 945856.1 gal
